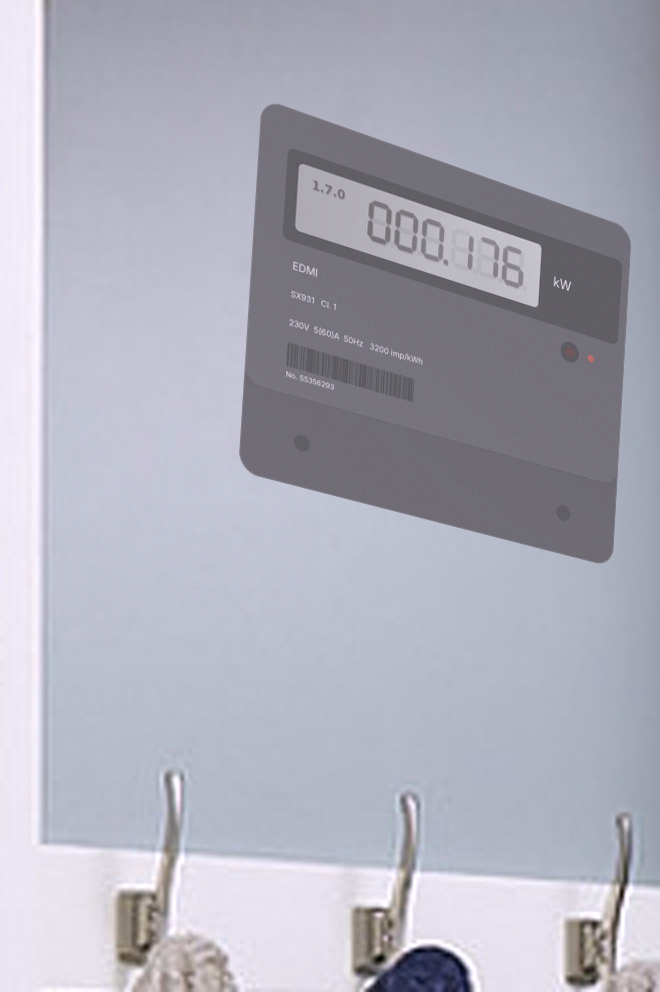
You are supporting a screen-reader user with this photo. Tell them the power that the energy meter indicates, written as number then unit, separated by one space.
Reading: 0.176 kW
